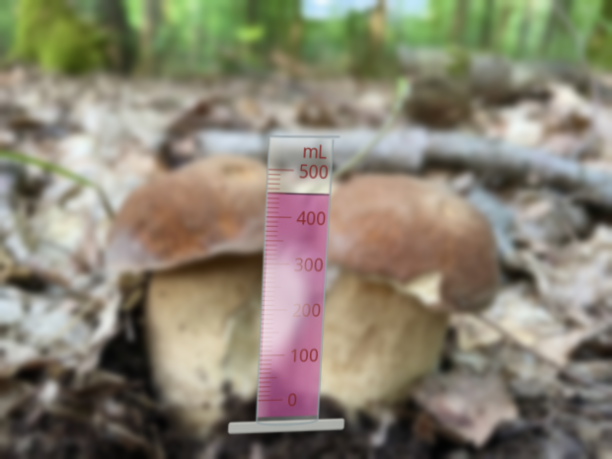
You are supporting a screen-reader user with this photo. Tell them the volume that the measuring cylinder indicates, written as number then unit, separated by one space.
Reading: 450 mL
